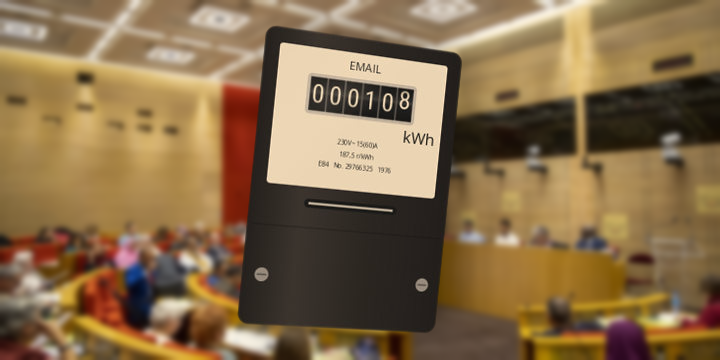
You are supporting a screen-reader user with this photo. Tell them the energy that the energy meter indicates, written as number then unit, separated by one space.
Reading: 108 kWh
